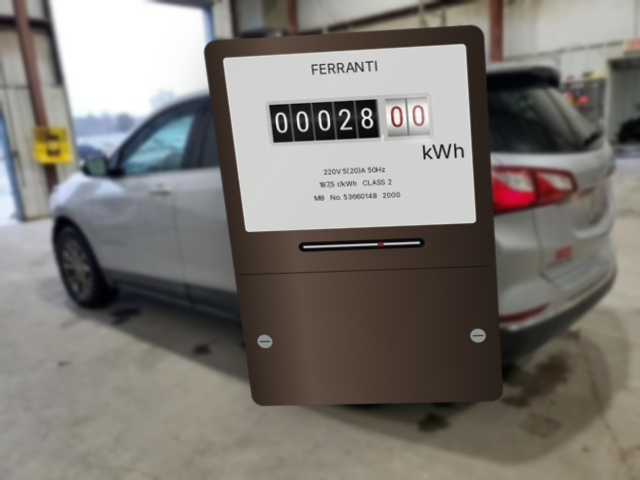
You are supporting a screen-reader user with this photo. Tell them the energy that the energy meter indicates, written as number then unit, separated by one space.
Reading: 28.00 kWh
